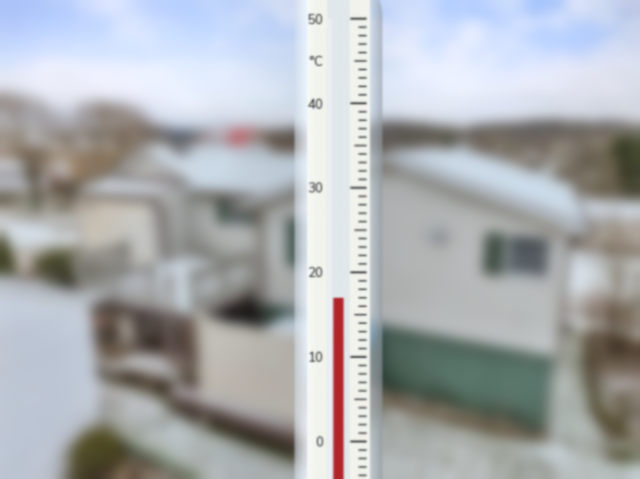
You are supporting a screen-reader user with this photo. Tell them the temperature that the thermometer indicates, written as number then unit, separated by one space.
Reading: 17 °C
